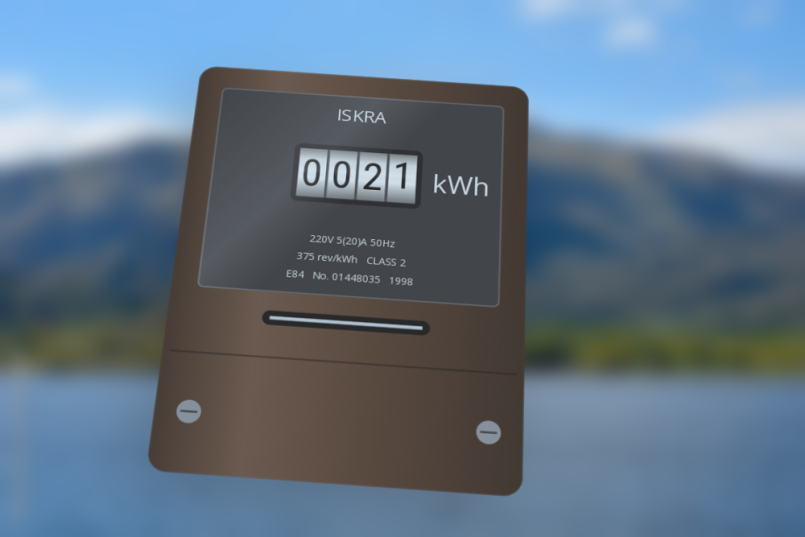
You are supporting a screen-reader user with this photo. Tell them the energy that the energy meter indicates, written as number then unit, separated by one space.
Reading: 21 kWh
